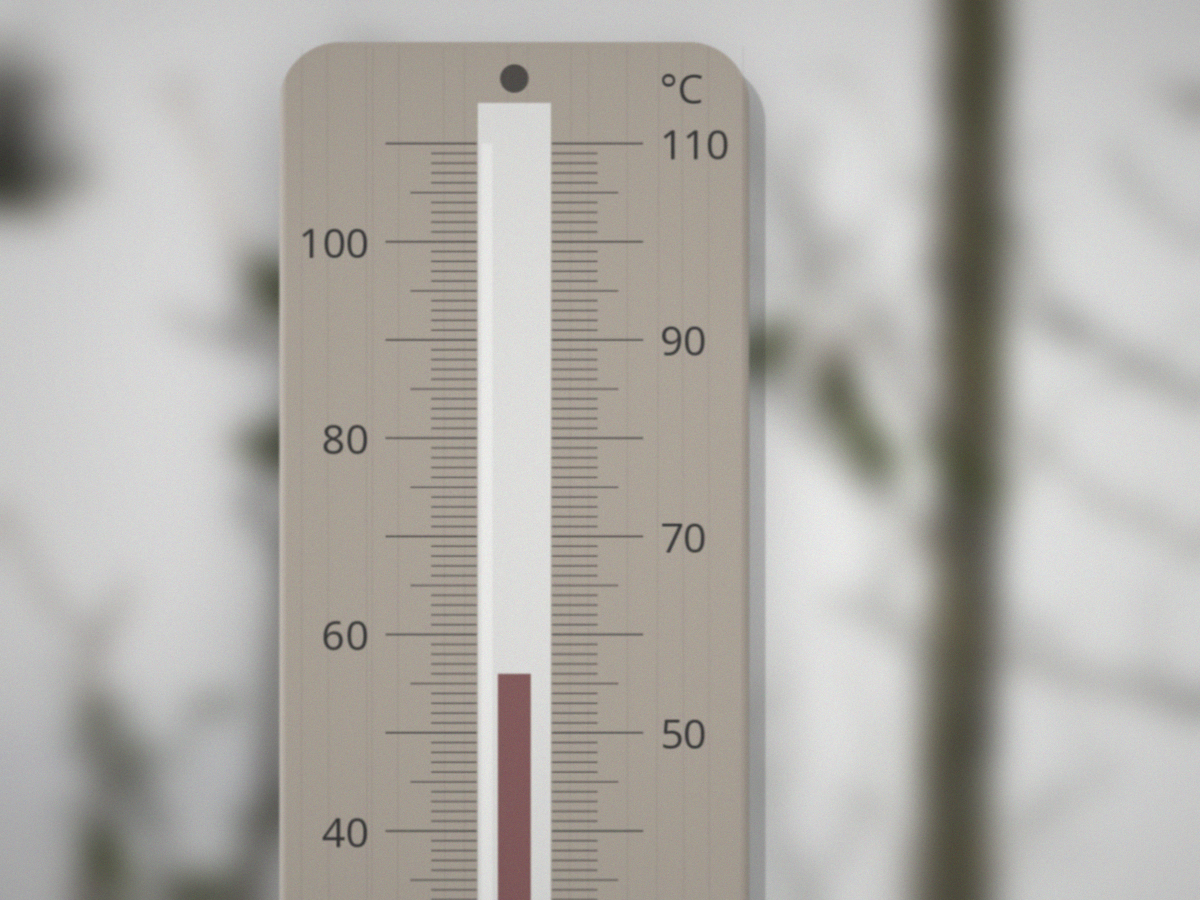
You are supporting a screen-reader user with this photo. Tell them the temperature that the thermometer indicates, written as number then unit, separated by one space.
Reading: 56 °C
